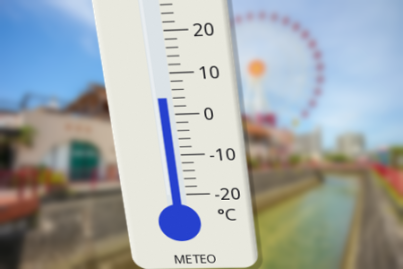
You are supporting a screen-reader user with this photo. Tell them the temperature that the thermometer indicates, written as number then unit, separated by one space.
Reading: 4 °C
